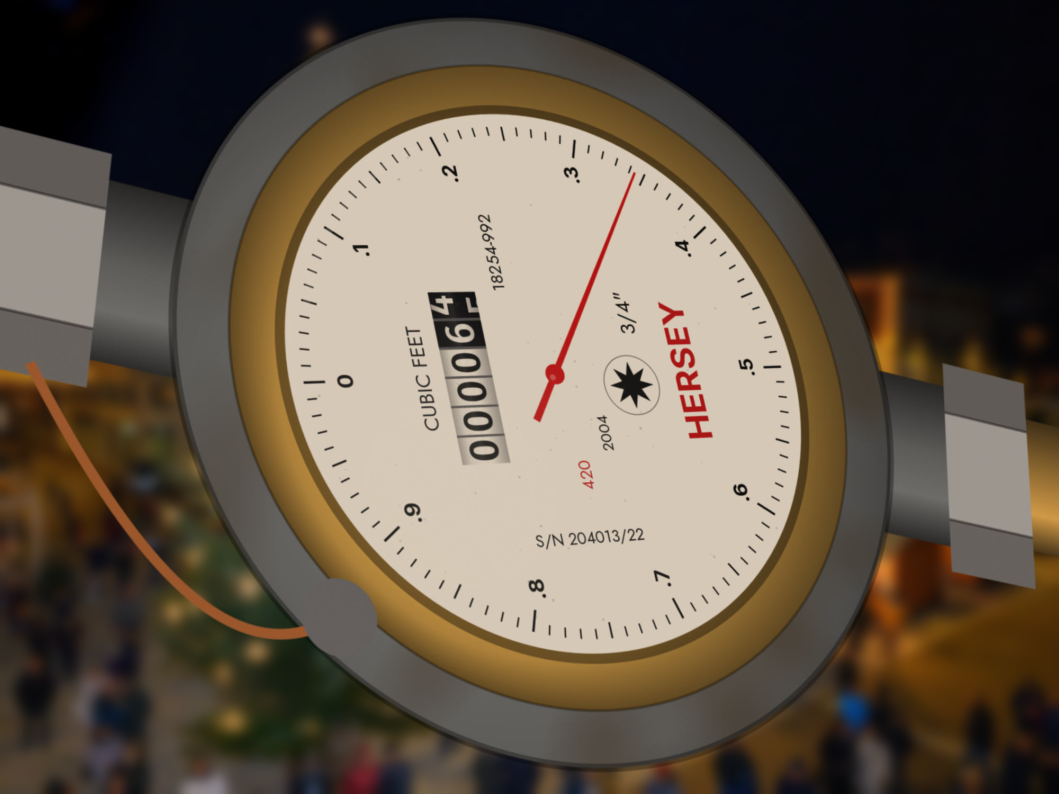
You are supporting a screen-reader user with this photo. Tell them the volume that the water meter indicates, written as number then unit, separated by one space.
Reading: 64.34 ft³
